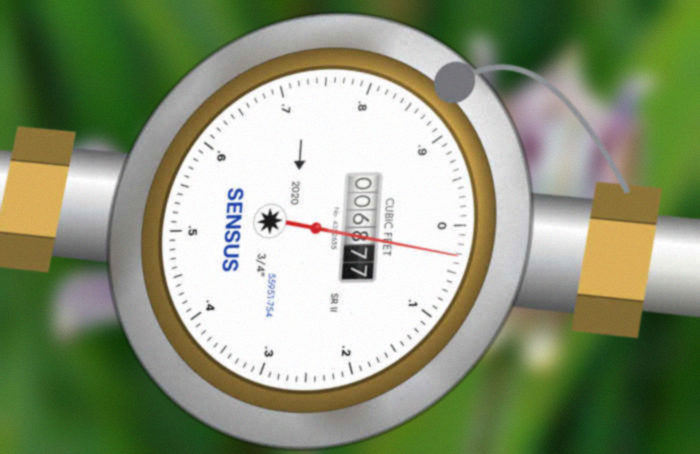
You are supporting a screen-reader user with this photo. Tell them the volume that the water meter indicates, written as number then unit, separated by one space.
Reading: 6877.03 ft³
